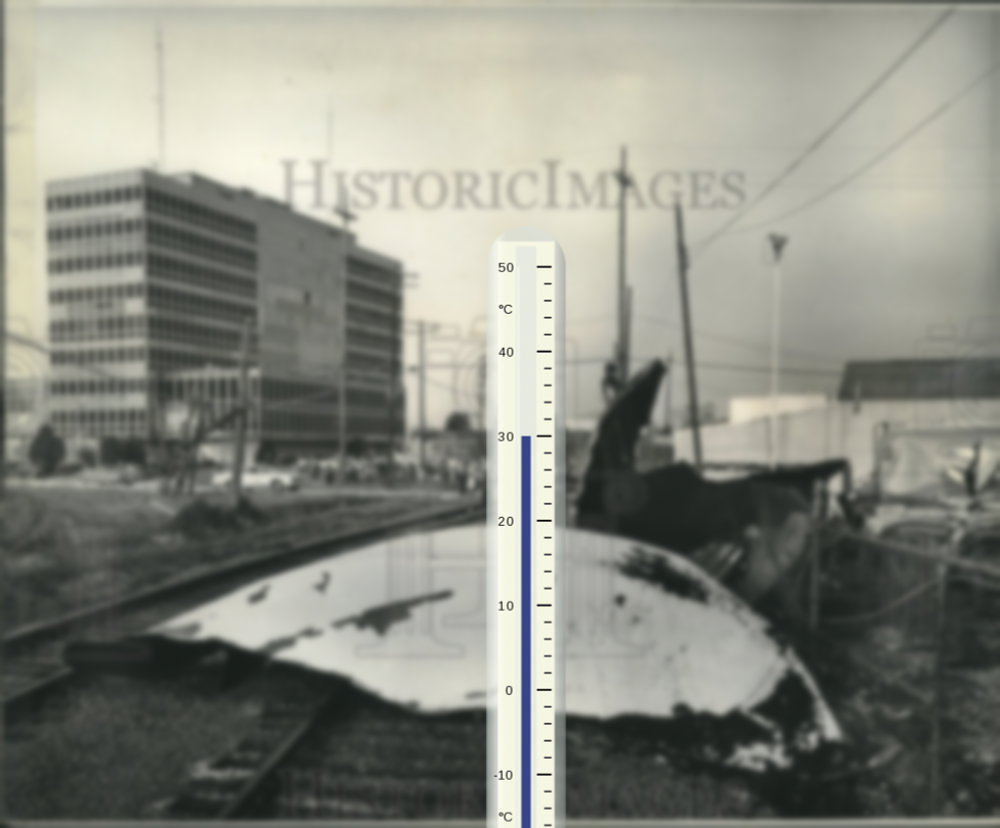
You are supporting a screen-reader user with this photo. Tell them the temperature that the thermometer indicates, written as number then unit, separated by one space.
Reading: 30 °C
